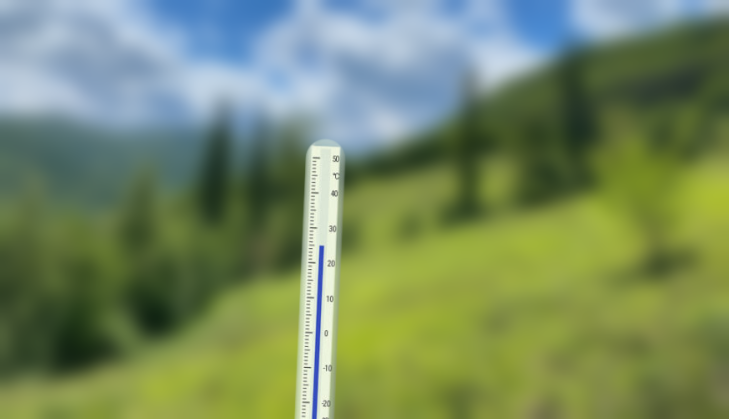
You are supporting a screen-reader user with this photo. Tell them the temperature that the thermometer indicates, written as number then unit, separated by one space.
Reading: 25 °C
